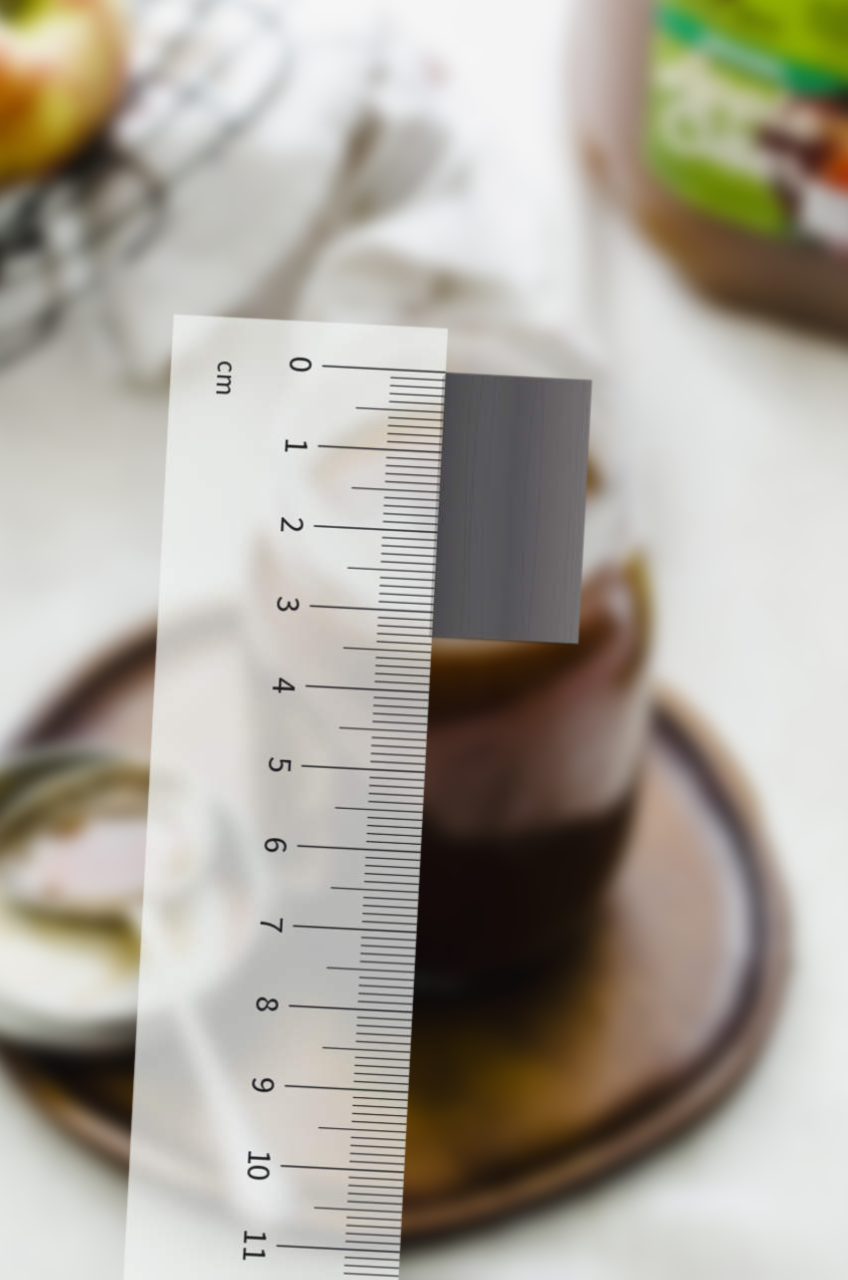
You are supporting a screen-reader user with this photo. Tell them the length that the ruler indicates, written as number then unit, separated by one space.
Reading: 3.3 cm
